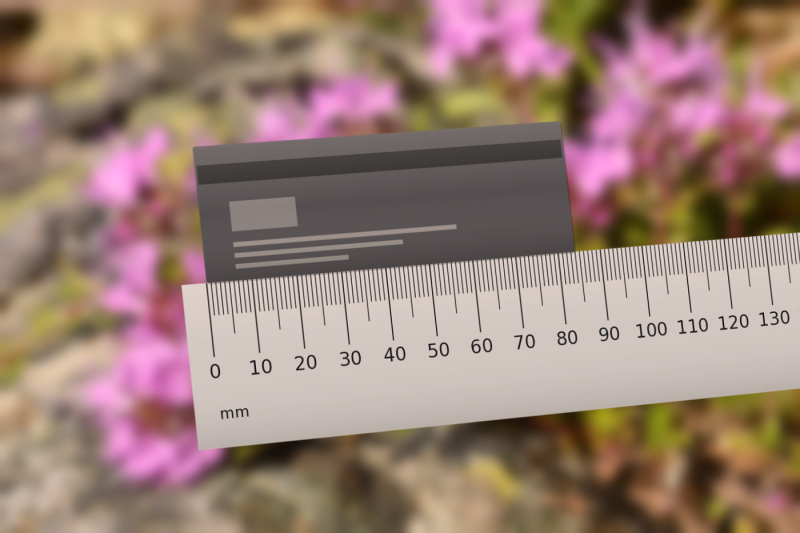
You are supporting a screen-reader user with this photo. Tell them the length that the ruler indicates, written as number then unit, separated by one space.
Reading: 84 mm
